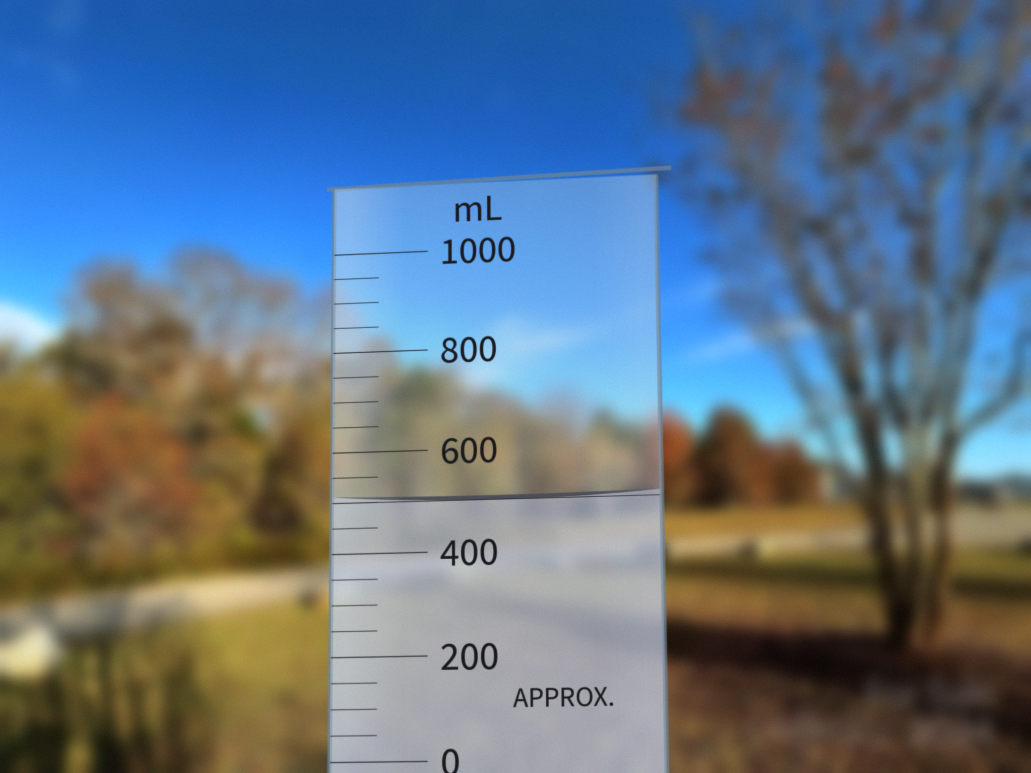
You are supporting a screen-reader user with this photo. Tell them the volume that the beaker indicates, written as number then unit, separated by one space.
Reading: 500 mL
